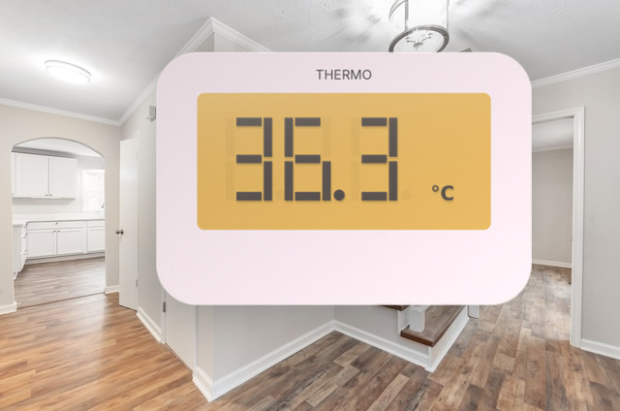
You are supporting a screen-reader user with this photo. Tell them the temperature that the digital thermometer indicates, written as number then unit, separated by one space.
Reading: 36.3 °C
